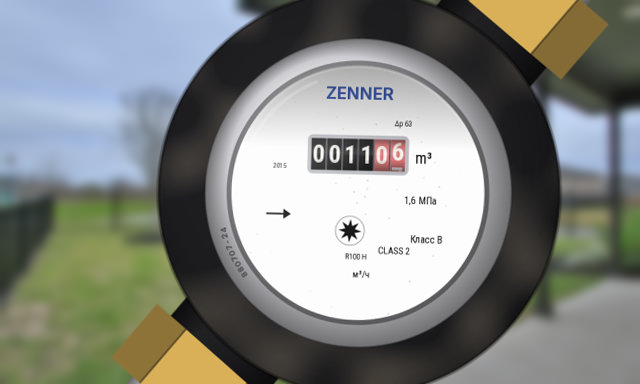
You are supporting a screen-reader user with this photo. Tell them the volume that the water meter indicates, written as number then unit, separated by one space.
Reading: 11.06 m³
